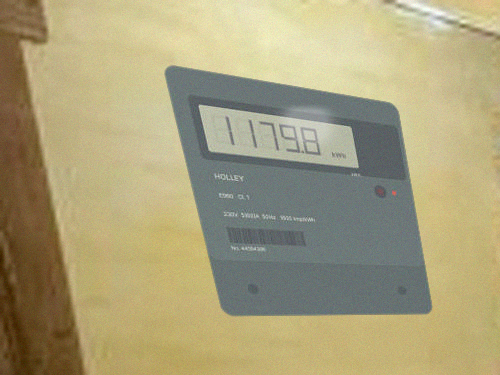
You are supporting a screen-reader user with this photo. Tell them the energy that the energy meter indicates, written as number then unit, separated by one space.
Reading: 1179.8 kWh
